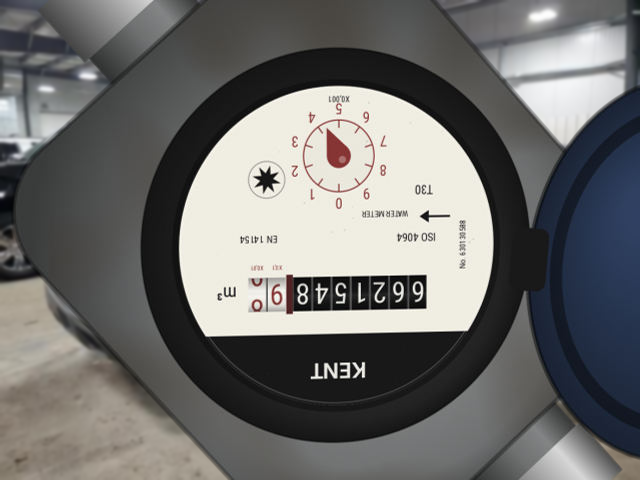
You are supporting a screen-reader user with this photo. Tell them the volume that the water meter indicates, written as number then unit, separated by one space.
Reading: 6621548.984 m³
